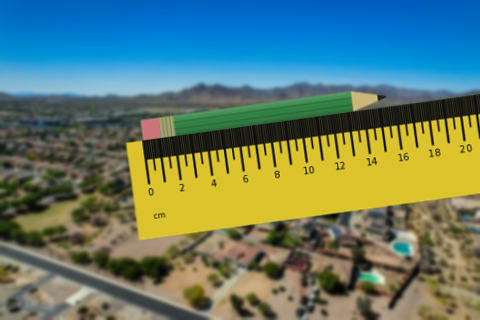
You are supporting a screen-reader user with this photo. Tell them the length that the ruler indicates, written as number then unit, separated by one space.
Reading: 15.5 cm
